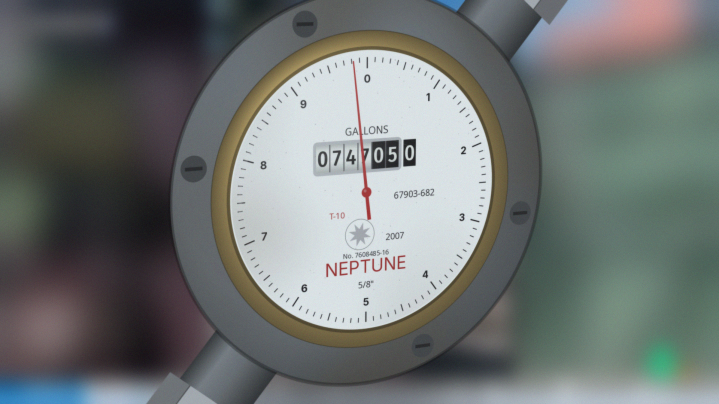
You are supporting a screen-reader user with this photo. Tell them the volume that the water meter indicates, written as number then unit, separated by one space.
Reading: 747049.8 gal
